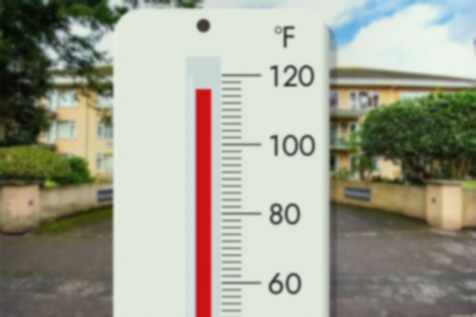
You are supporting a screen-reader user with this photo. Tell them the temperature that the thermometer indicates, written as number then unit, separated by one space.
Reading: 116 °F
